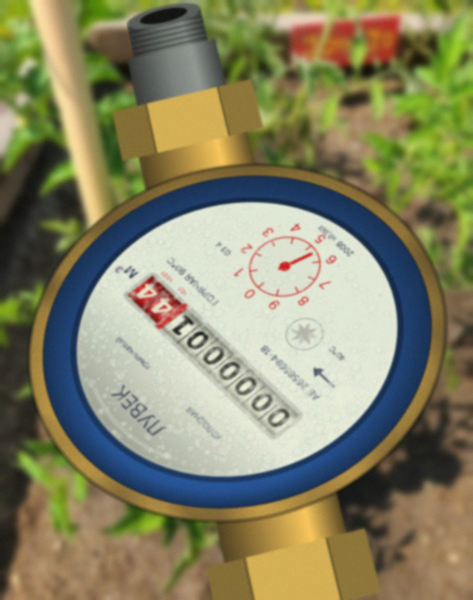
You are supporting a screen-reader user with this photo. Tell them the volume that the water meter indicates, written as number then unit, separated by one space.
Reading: 1.445 m³
